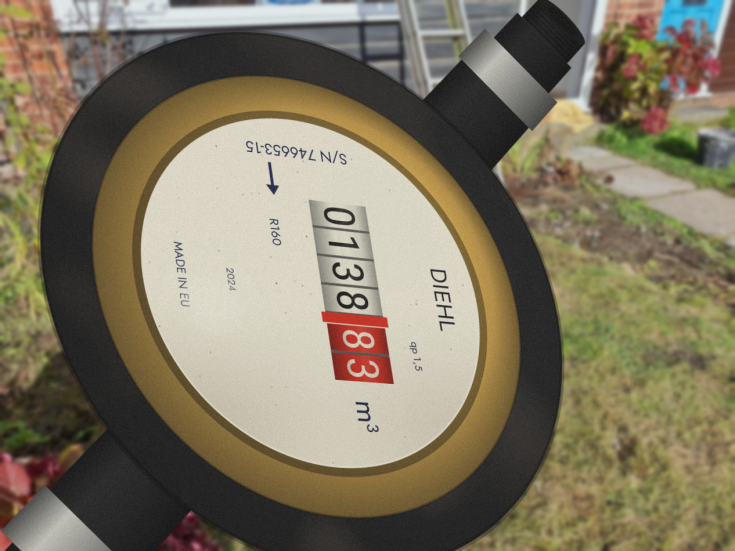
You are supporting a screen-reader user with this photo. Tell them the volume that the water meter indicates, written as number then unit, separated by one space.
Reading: 138.83 m³
